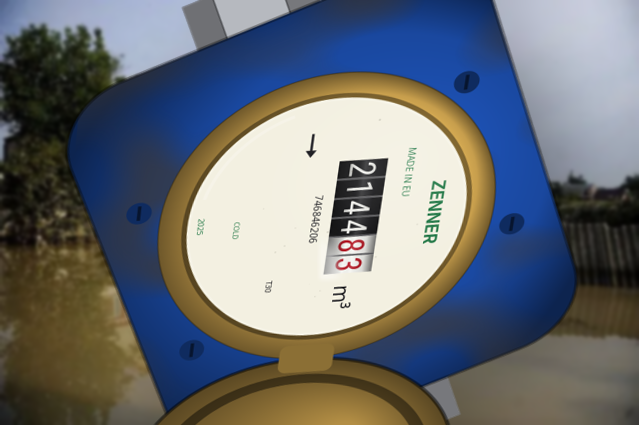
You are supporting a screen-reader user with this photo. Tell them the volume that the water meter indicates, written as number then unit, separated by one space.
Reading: 2144.83 m³
